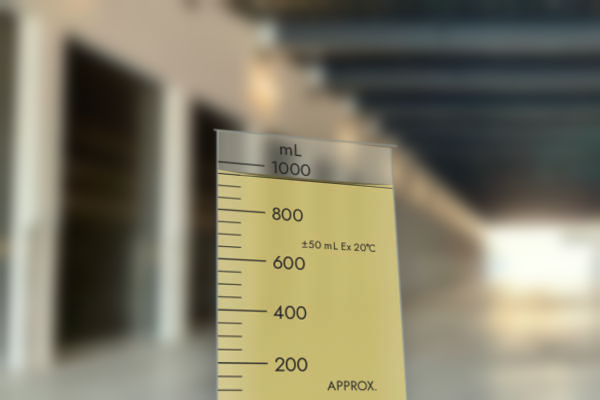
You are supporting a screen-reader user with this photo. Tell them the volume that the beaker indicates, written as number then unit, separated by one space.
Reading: 950 mL
